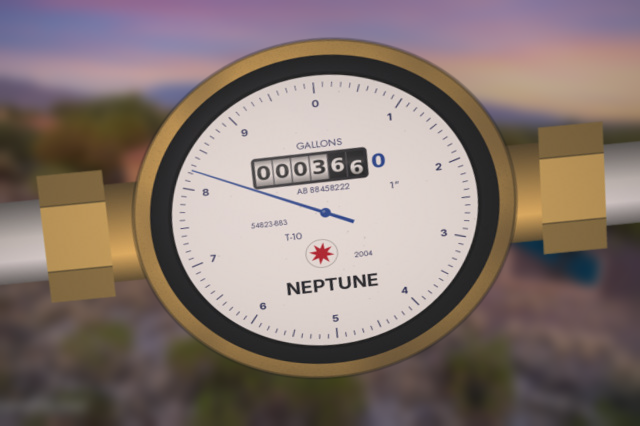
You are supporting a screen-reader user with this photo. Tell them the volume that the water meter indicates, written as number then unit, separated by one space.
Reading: 3658.2 gal
